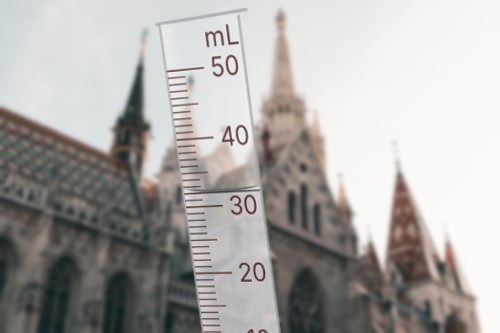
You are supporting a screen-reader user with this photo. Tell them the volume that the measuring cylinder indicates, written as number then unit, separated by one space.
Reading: 32 mL
